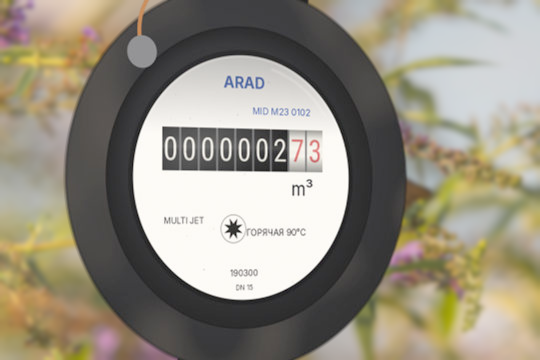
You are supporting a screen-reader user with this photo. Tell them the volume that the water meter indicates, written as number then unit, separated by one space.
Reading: 2.73 m³
